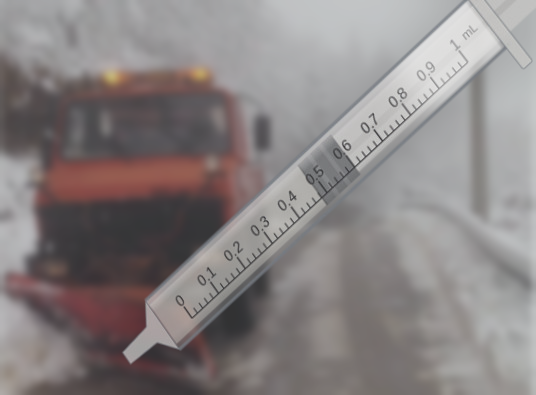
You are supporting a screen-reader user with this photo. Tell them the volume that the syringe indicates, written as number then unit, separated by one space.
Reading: 0.48 mL
